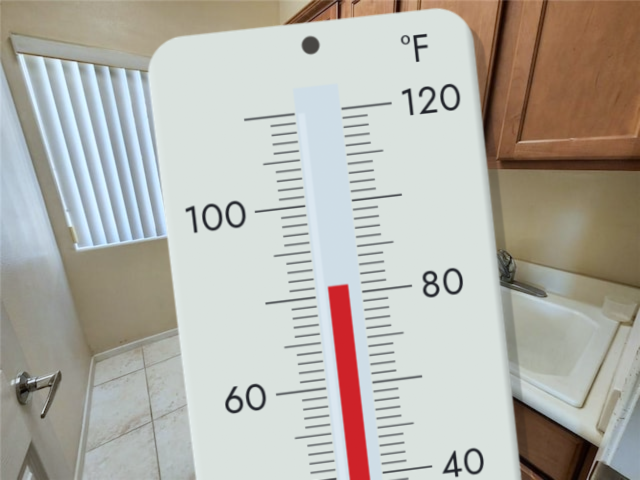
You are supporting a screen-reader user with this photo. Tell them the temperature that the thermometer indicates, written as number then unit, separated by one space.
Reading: 82 °F
